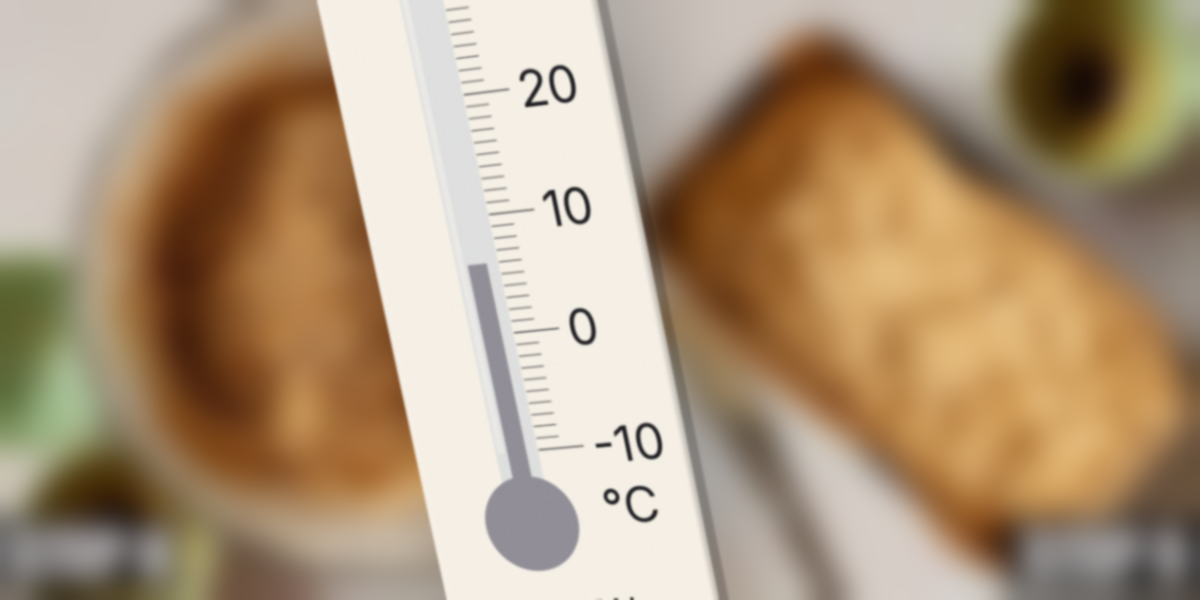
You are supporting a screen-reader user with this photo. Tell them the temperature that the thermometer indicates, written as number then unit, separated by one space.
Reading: 6 °C
